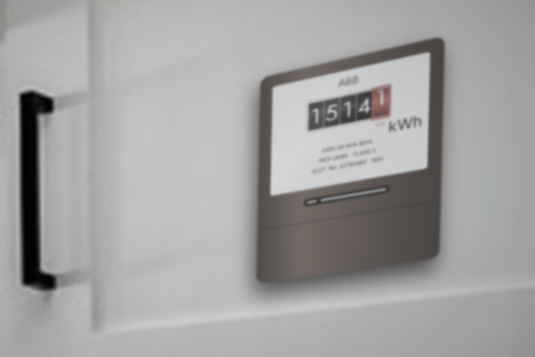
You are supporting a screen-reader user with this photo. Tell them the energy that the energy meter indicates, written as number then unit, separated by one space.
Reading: 1514.1 kWh
